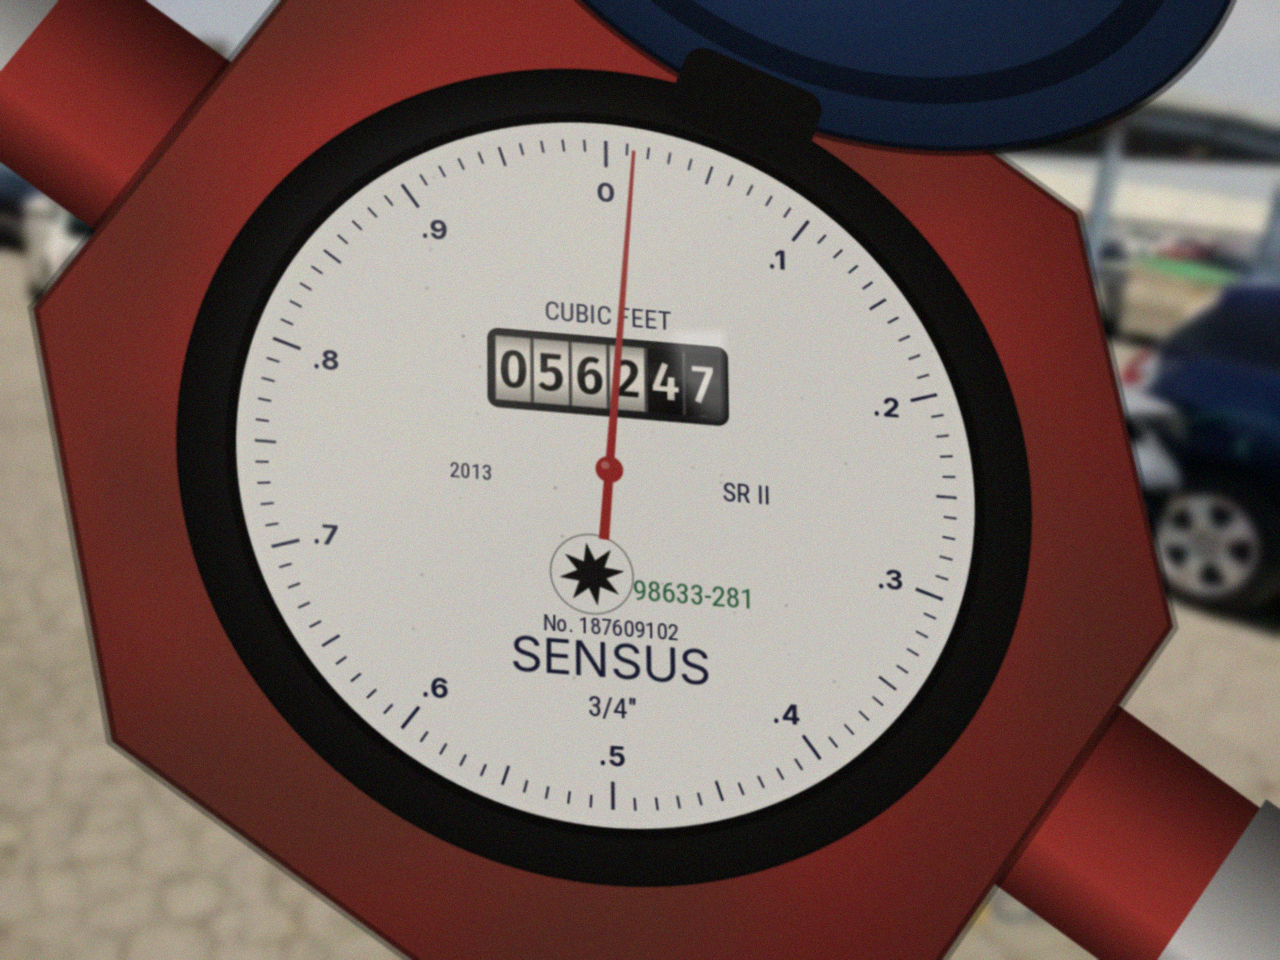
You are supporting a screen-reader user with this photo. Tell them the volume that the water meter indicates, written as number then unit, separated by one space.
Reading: 56247.01 ft³
